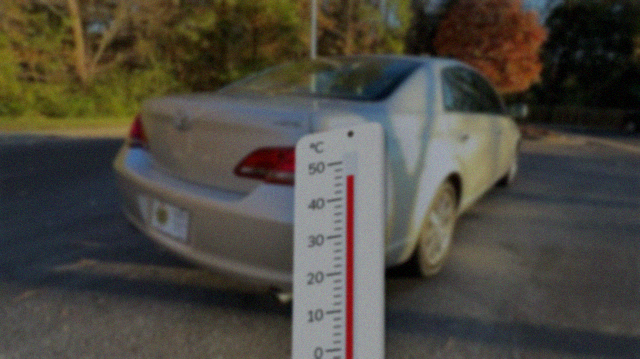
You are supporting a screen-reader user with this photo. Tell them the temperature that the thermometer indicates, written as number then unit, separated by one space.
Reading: 46 °C
